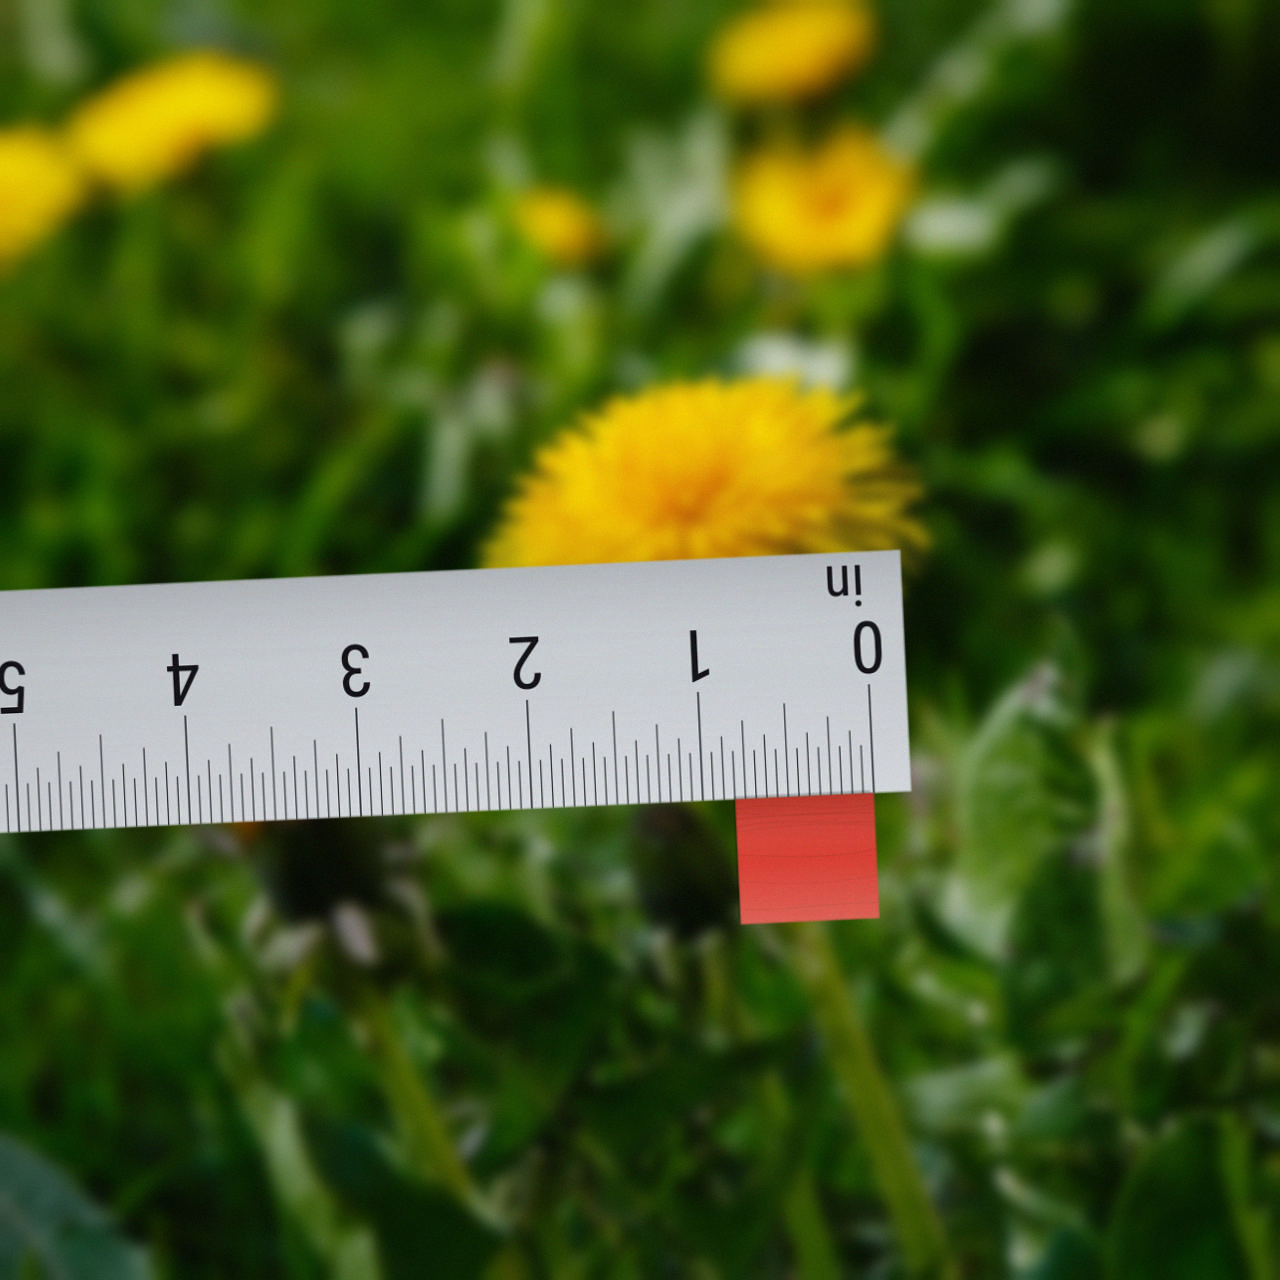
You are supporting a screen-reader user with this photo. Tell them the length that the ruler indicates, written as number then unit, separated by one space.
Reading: 0.8125 in
